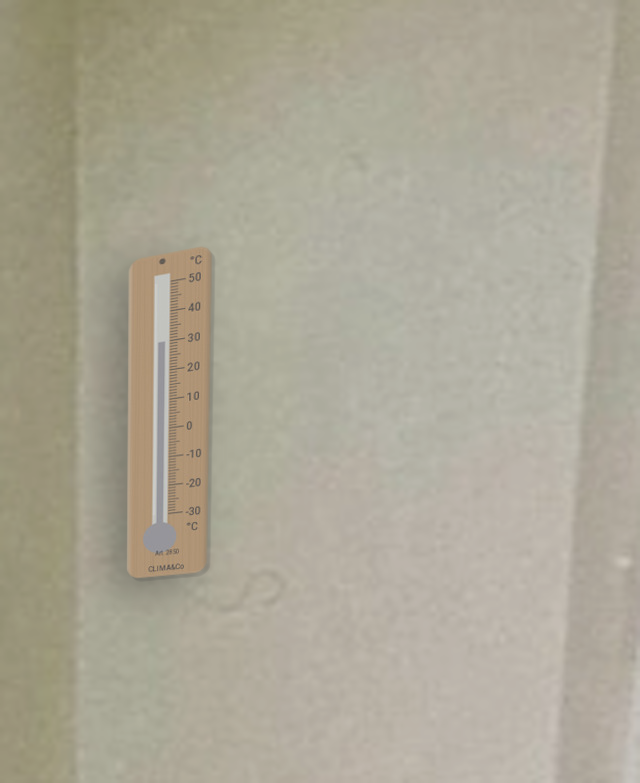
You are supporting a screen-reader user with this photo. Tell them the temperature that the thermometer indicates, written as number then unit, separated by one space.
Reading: 30 °C
